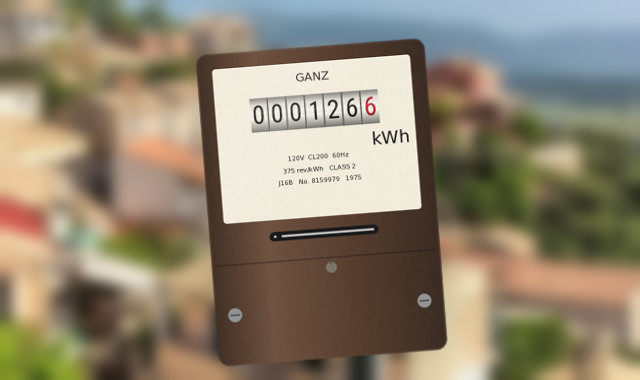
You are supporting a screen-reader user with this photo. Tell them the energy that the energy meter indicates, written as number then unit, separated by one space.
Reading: 126.6 kWh
